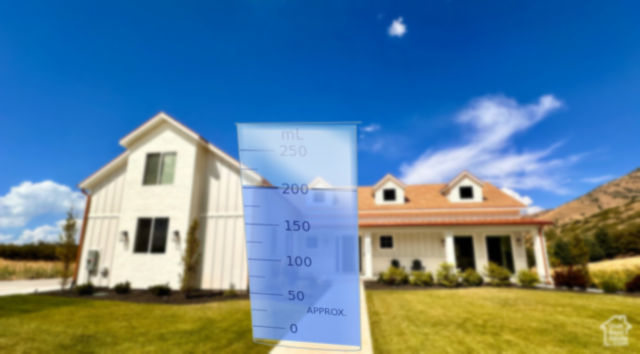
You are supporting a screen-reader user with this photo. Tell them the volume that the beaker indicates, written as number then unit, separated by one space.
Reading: 200 mL
